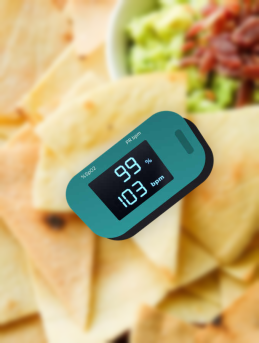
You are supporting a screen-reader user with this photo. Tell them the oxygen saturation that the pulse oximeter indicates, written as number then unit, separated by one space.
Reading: 99 %
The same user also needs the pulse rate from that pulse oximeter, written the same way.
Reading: 103 bpm
